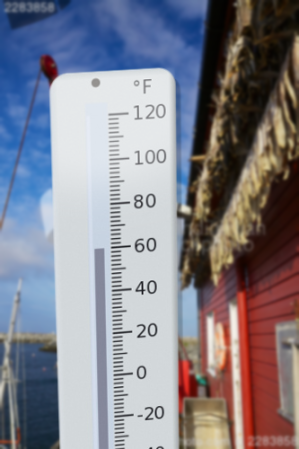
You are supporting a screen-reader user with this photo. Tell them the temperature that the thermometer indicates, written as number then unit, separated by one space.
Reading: 60 °F
